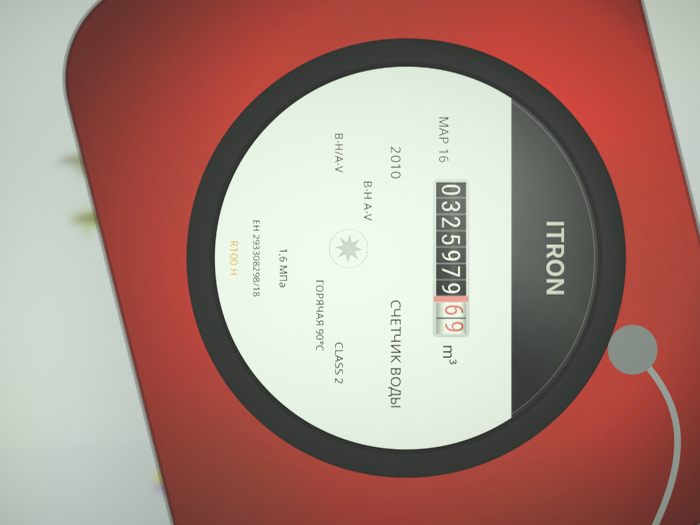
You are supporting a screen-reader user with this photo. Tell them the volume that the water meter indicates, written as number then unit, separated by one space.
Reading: 325979.69 m³
